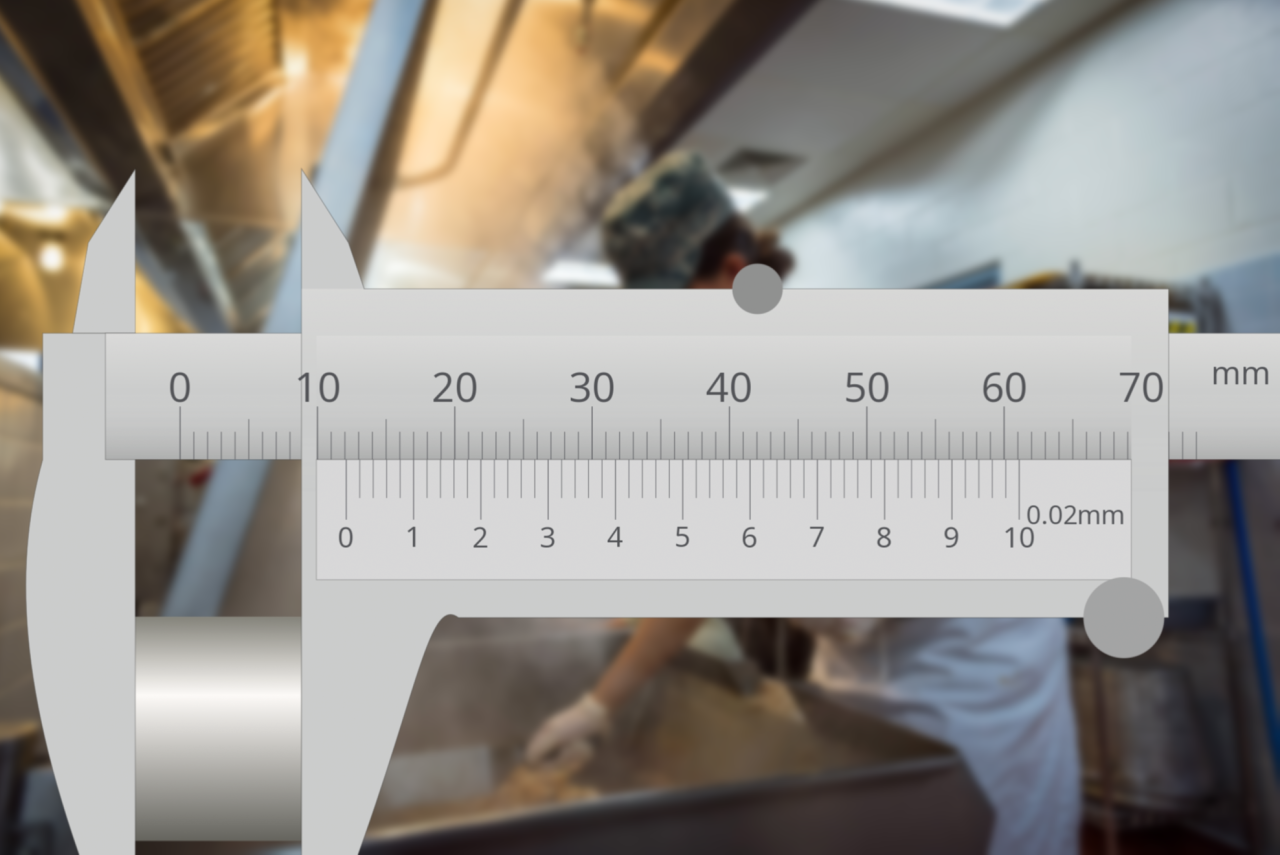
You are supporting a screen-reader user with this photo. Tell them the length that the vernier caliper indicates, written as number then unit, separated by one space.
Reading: 12.1 mm
